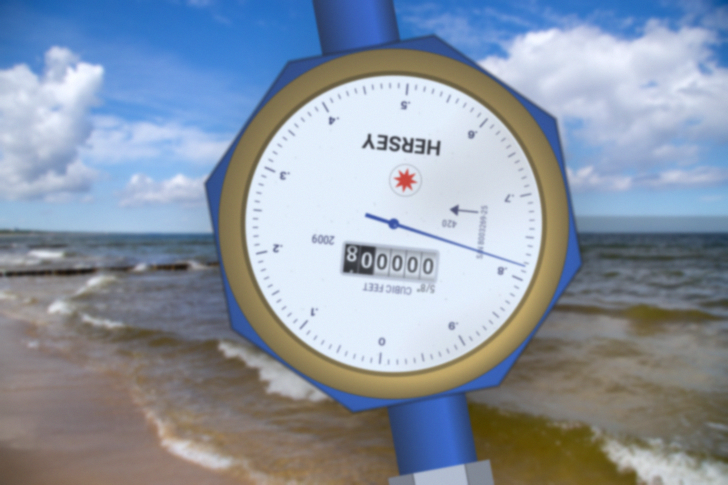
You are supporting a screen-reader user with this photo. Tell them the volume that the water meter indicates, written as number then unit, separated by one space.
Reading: 7.78 ft³
